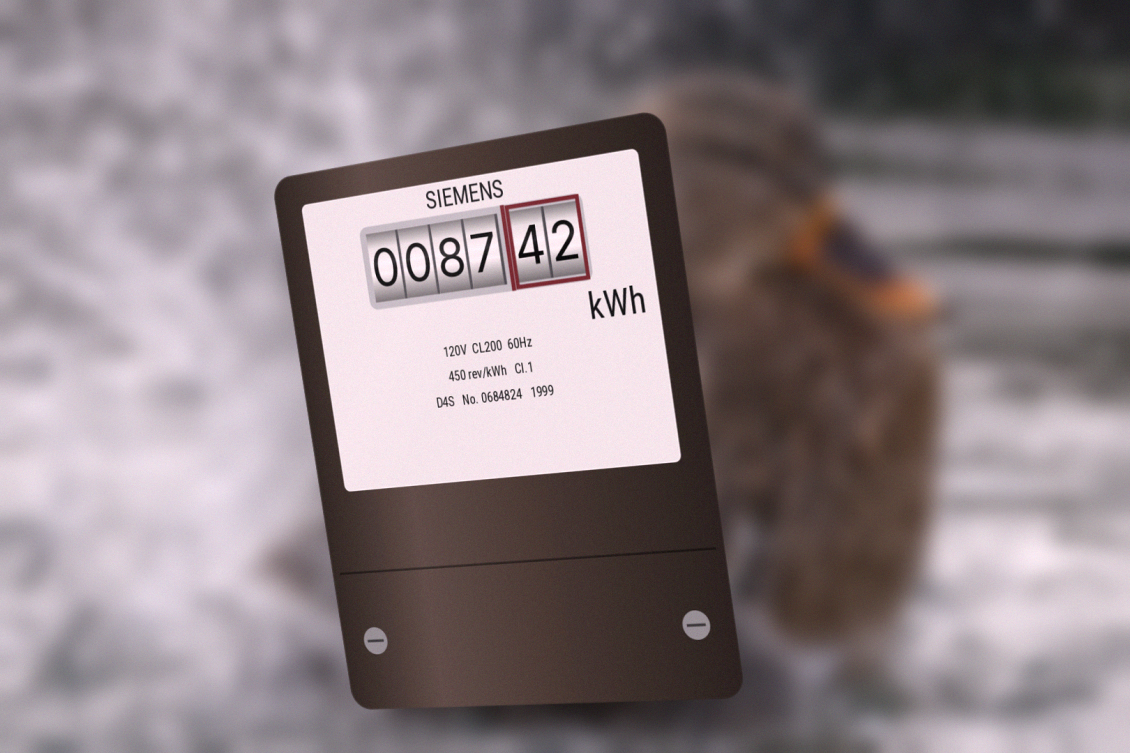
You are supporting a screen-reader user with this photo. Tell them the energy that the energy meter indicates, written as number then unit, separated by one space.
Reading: 87.42 kWh
